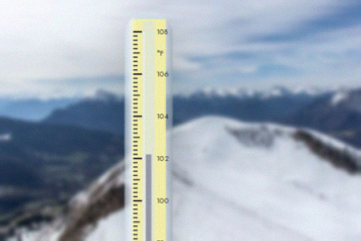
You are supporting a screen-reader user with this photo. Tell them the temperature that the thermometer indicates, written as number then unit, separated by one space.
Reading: 102.2 °F
